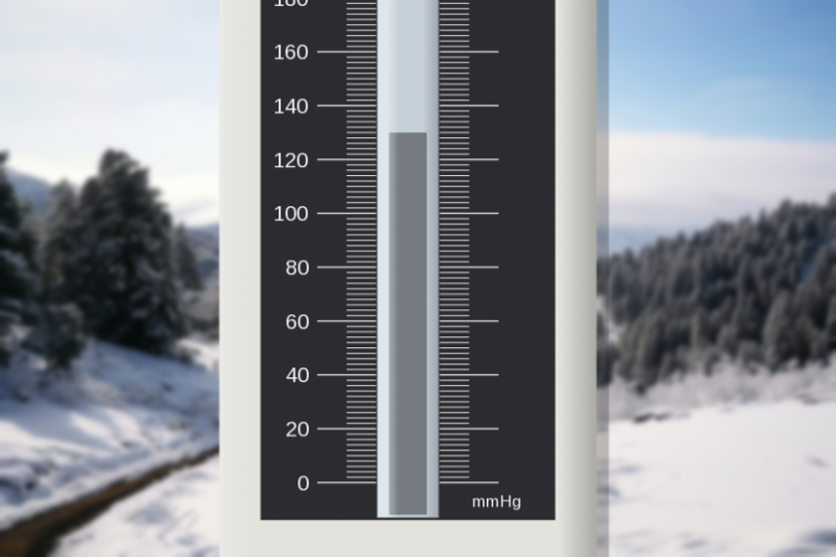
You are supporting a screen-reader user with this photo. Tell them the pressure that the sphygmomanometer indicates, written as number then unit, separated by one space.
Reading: 130 mmHg
